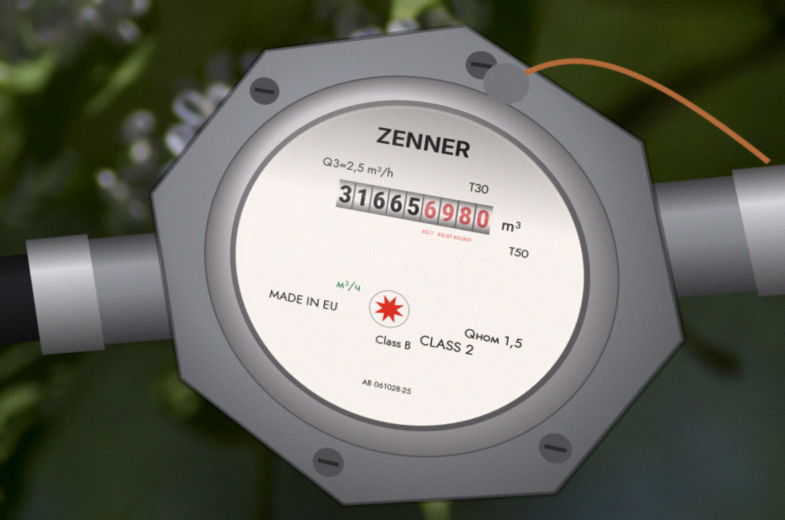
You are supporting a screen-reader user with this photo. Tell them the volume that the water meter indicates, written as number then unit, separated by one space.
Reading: 31665.6980 m³
